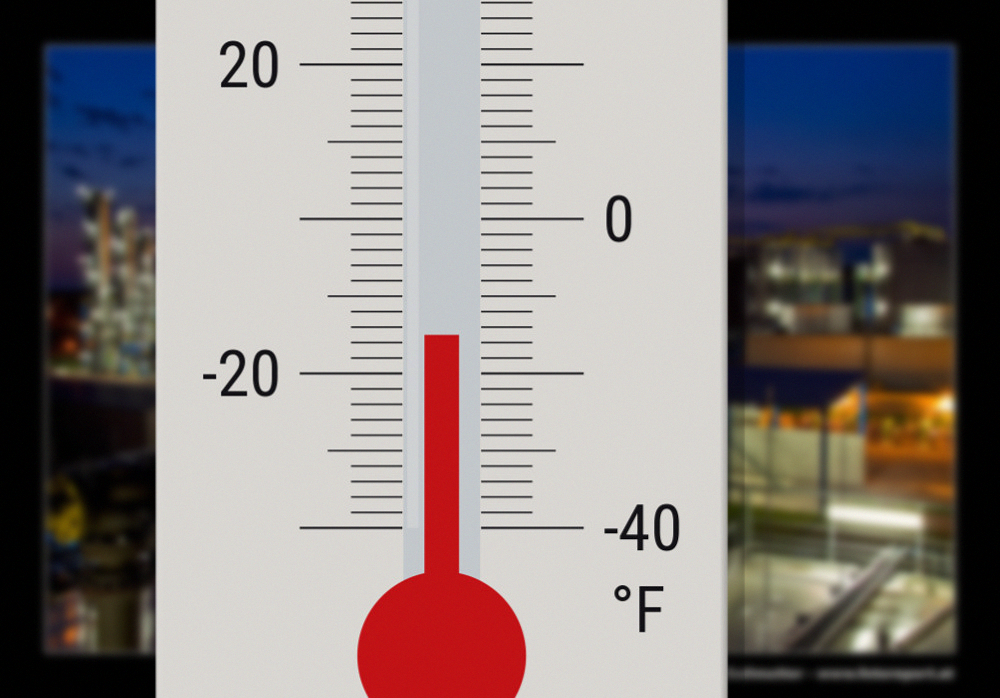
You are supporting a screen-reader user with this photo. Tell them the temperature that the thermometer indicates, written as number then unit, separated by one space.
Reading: -15 °F
